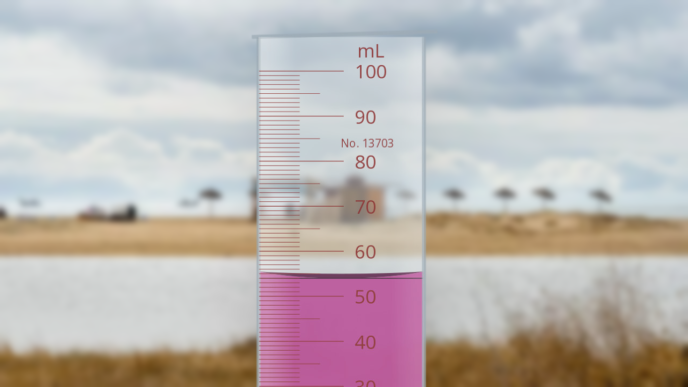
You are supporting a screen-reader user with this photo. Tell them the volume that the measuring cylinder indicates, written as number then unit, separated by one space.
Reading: 54 mL
